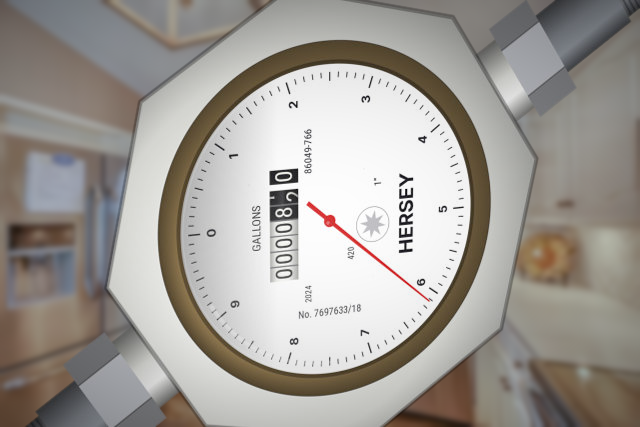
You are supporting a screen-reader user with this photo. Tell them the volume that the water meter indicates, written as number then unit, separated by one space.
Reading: 816.1 gal
